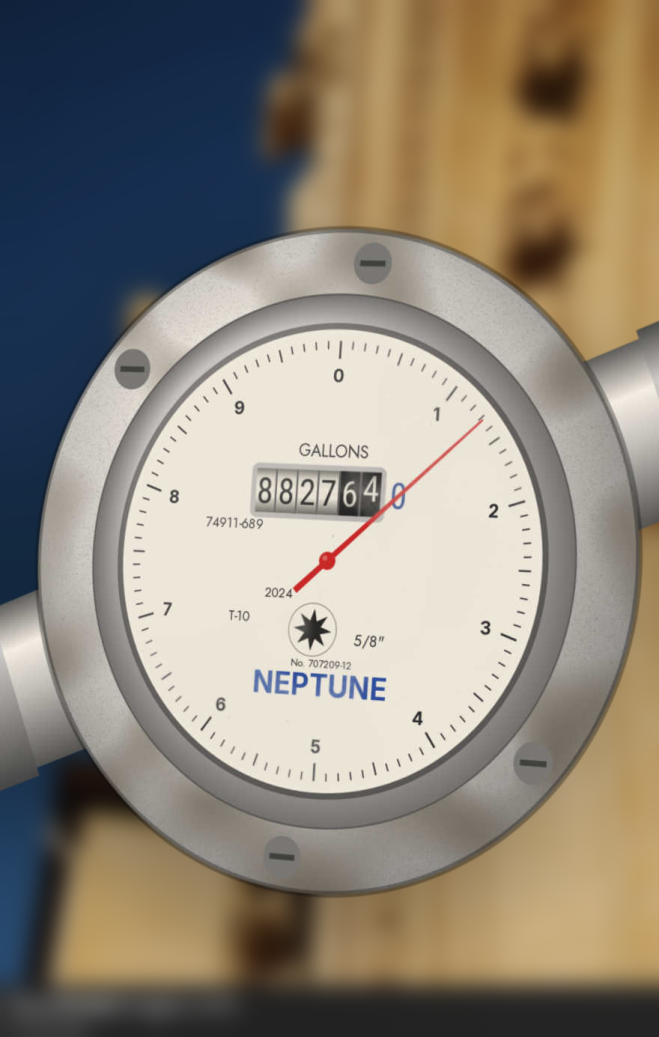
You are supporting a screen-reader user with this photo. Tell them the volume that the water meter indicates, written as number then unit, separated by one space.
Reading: 8827641.3 gal
